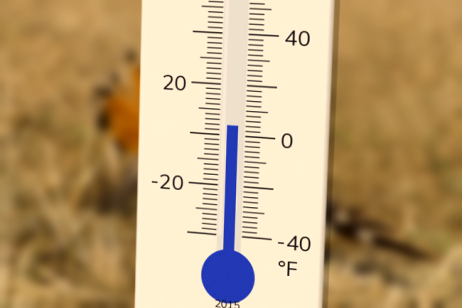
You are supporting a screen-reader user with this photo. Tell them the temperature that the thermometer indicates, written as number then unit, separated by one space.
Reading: 4 °F
